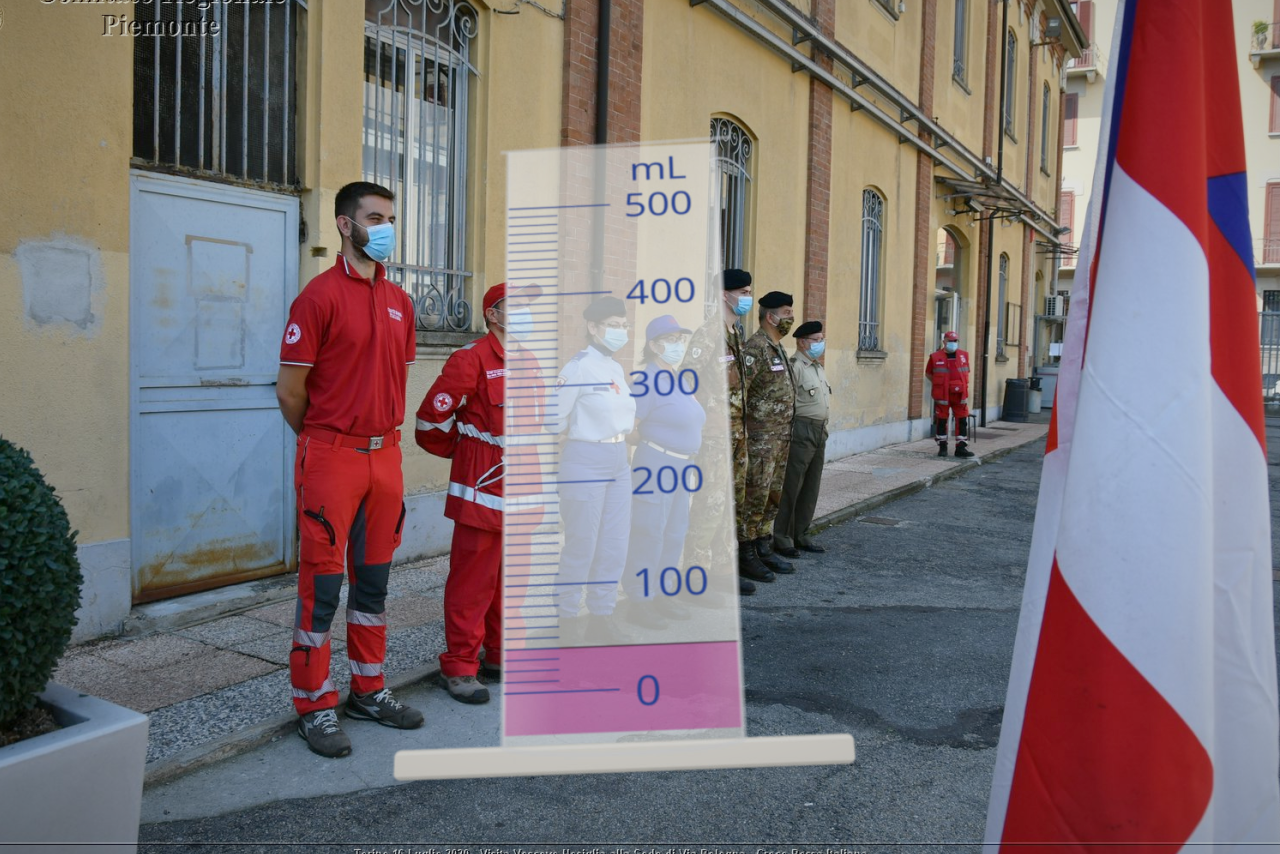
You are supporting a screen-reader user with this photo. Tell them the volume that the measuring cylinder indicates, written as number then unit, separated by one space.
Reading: 40 mL
